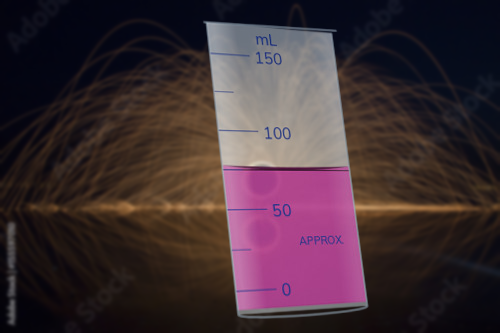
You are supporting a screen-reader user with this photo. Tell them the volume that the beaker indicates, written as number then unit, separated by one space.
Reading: 75 mL
